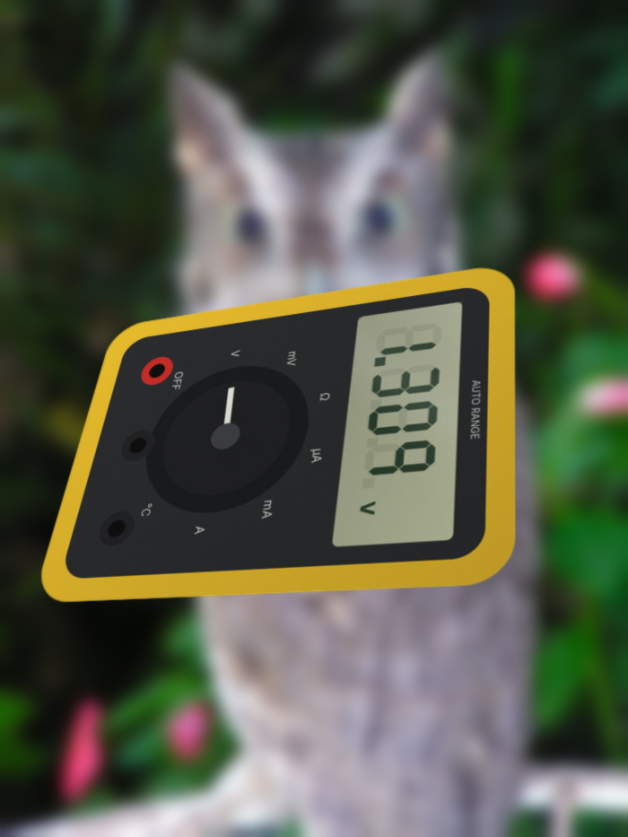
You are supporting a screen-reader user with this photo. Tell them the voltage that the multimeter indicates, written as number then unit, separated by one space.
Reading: 1.309 V
